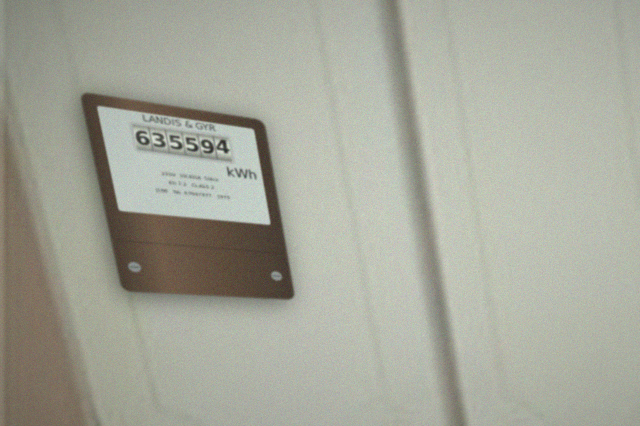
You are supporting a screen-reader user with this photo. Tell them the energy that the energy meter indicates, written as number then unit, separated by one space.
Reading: 635594 kWh
